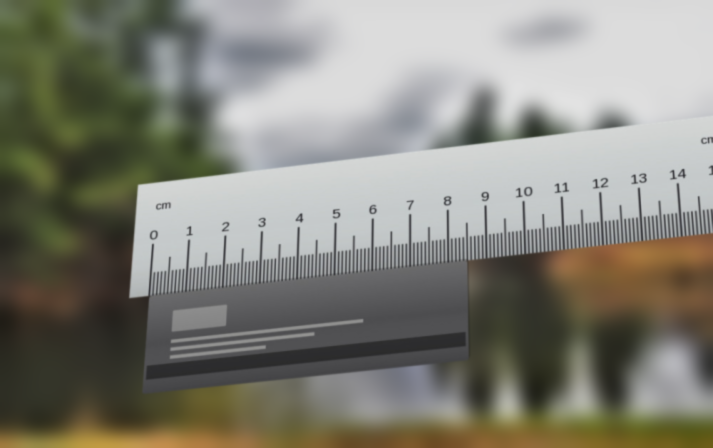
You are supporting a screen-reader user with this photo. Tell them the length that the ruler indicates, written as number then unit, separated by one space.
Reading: 8.5 cm
